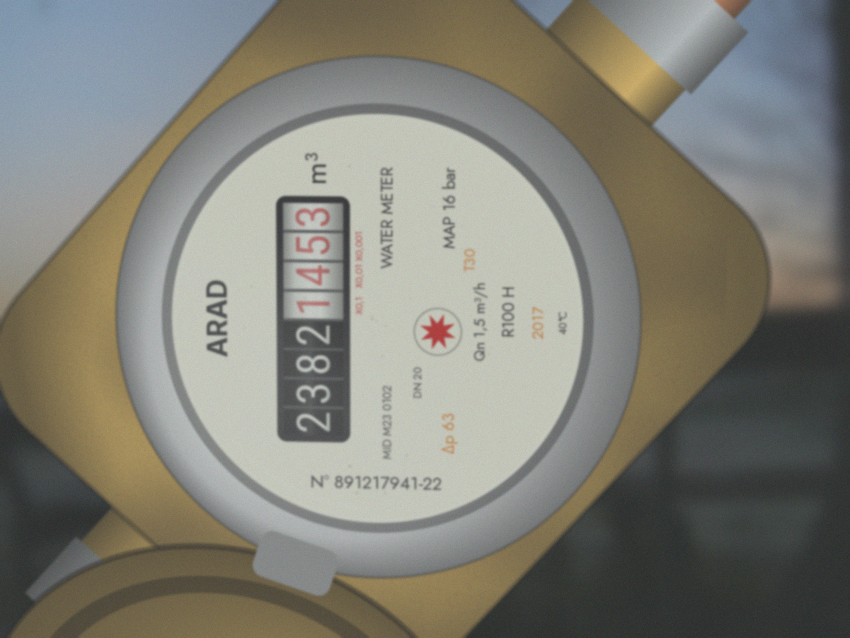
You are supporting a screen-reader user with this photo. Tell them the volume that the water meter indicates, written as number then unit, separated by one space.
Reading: 2382.1453 m³
